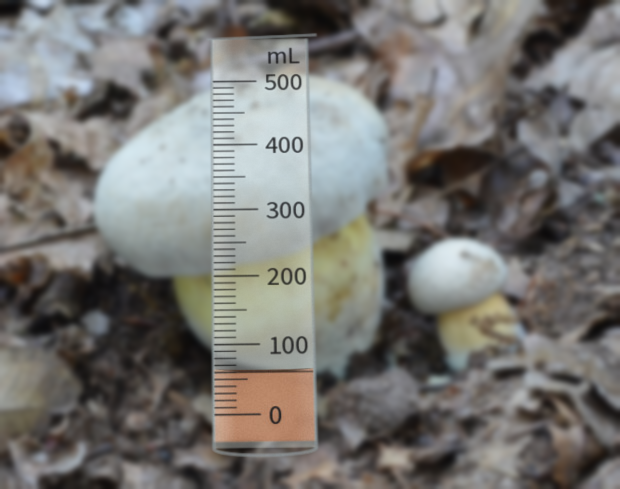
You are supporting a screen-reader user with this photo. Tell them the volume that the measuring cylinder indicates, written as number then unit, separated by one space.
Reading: 60 mL
